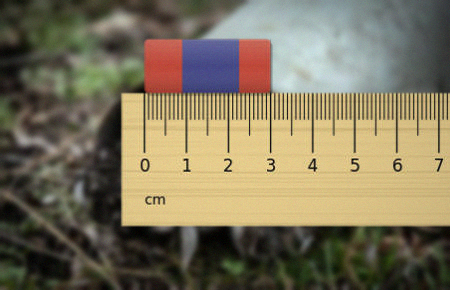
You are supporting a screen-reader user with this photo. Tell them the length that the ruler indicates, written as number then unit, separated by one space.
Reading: 3 cm
